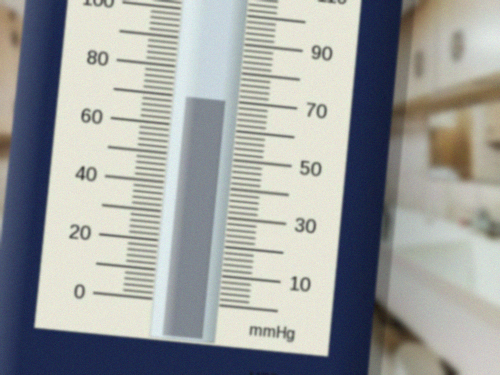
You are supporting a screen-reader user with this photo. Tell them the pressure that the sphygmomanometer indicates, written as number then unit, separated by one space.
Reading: 70 mmHg
